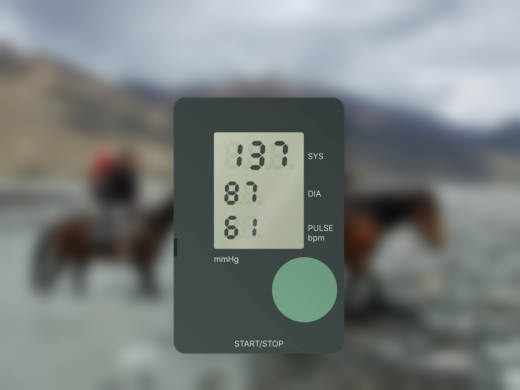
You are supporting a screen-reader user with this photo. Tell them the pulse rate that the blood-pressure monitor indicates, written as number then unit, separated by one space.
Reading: 61 bpm
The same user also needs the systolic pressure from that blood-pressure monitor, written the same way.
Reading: 137 mmHg
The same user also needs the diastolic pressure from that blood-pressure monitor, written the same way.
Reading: 87 mmHg
